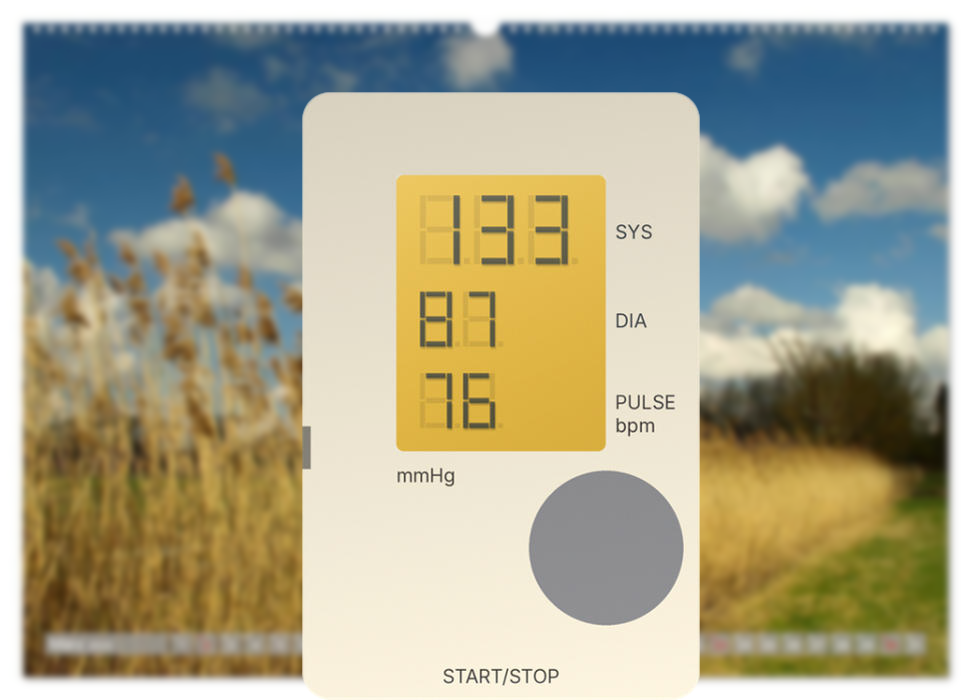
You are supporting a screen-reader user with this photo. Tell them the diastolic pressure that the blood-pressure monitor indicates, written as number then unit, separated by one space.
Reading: 87 mmHg
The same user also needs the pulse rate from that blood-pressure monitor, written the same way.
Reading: 76 bpm
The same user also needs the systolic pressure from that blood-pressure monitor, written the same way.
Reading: 133 mmHg
